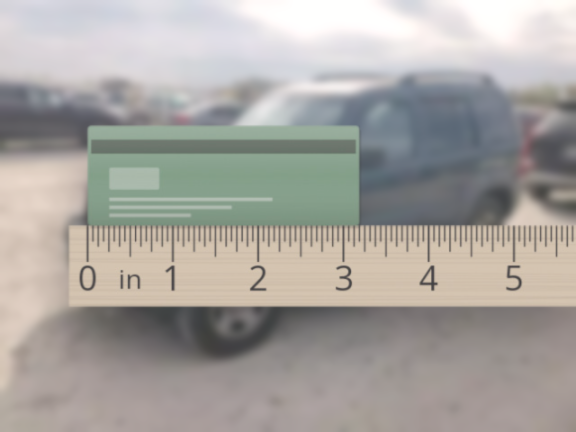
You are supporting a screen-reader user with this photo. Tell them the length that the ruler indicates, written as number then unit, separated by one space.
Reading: 3.1875 in
